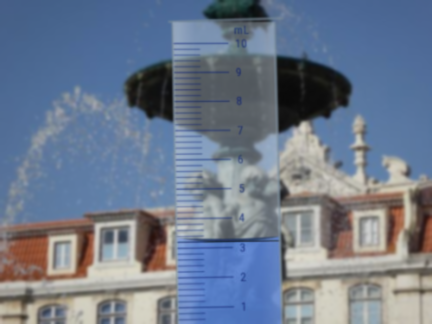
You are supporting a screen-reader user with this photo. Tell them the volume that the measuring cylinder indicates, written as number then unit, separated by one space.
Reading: 3.2 mL
